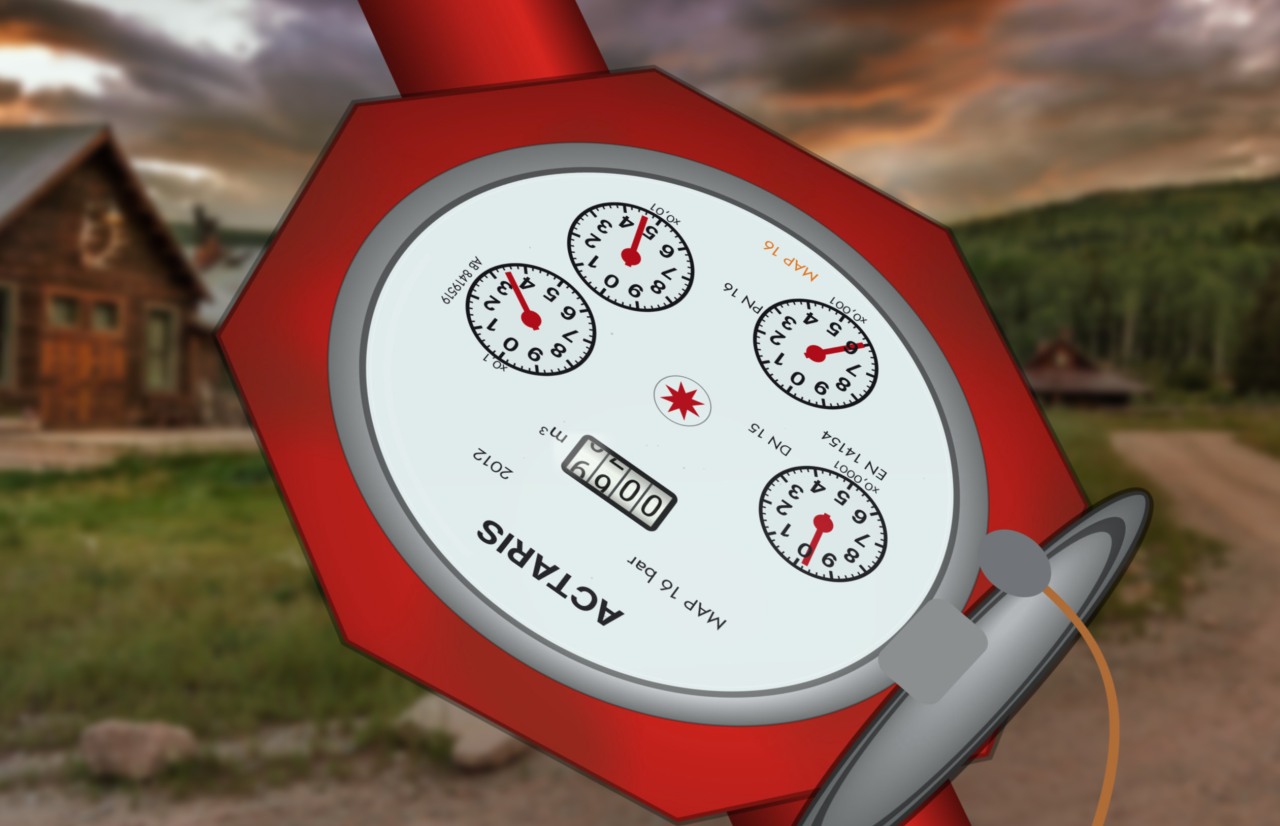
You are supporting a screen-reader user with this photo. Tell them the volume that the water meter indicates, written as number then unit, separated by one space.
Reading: 69.3459 m³
